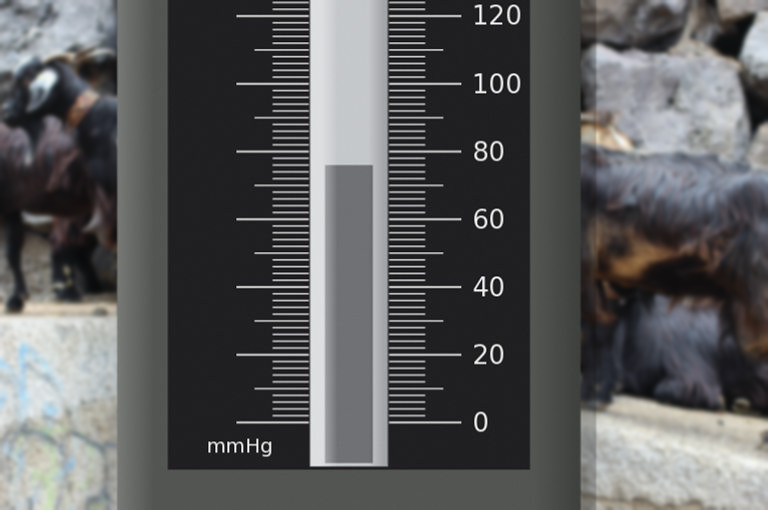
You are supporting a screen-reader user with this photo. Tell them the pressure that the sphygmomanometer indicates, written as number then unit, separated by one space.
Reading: 76 mmHg
